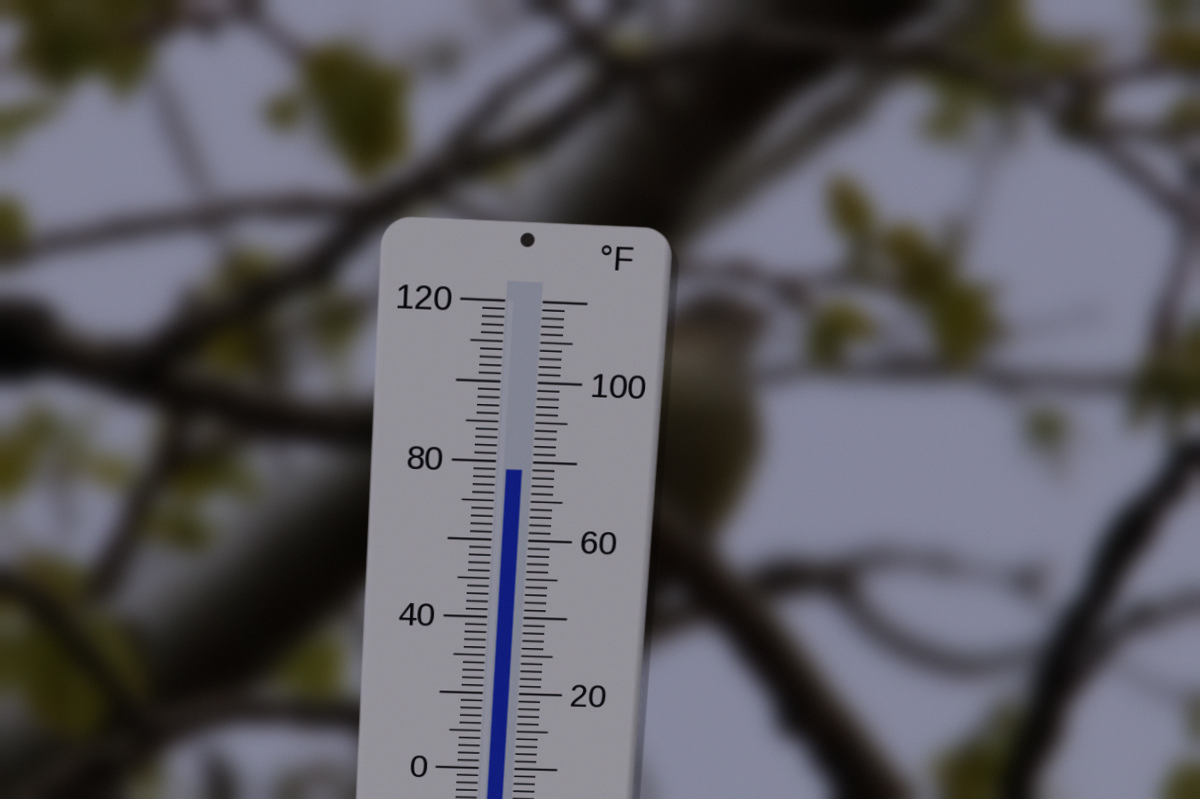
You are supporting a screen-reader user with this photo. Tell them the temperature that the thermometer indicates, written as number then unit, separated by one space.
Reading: 78 °F
